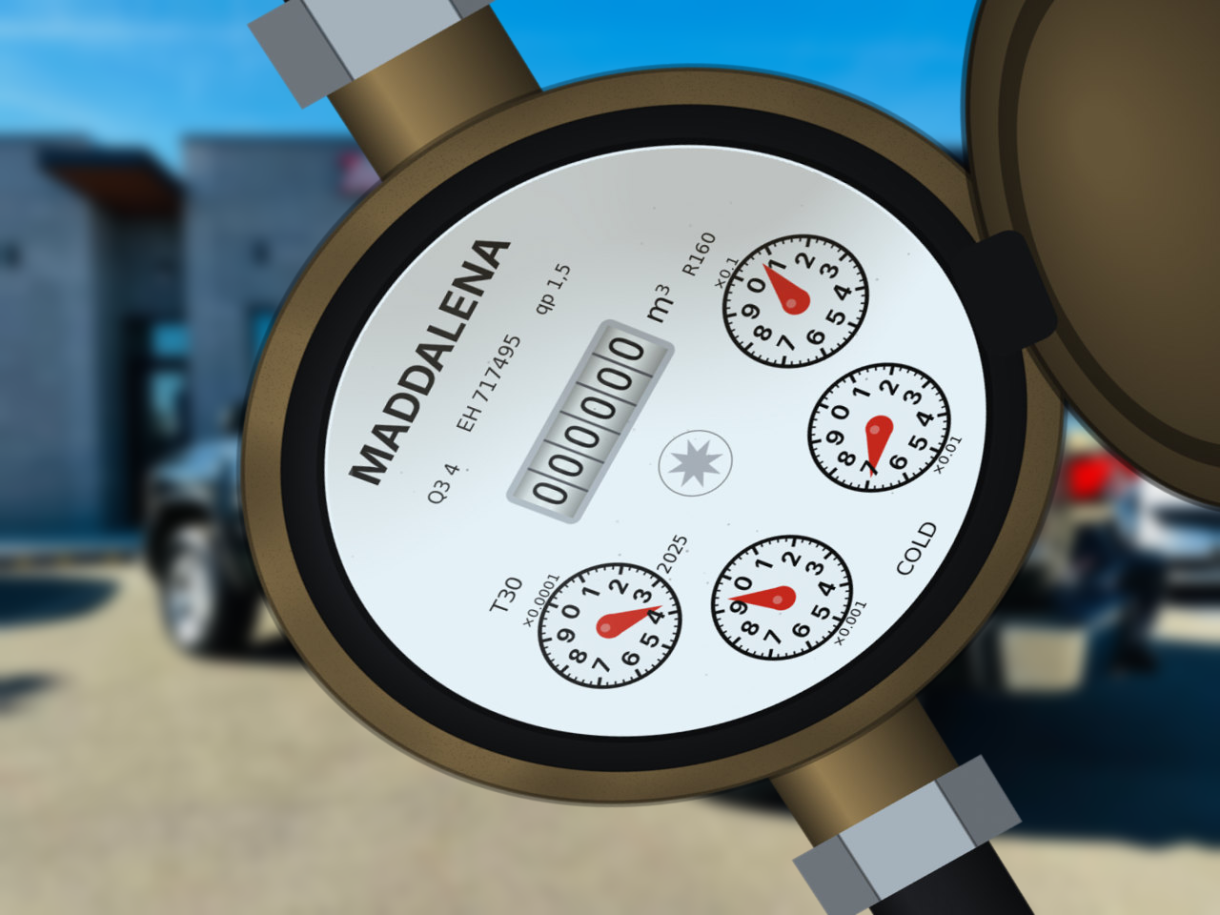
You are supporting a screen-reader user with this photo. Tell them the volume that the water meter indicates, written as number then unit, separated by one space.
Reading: 0.0693 m³
